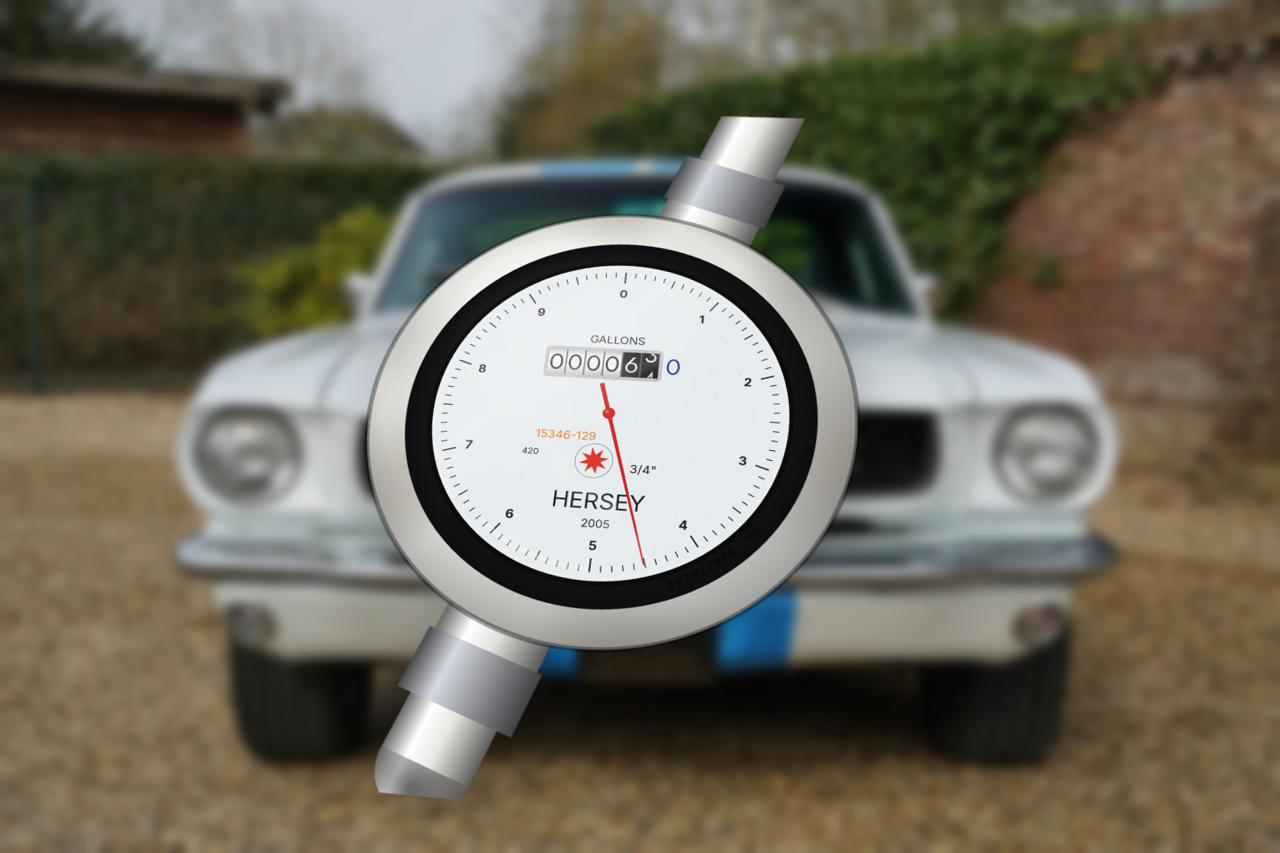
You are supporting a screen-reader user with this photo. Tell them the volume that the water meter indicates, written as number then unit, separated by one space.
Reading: 634.5 gal
